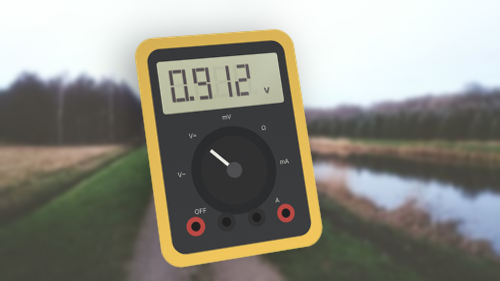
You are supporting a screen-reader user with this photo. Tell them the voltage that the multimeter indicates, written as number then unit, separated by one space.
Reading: 0.912 V
